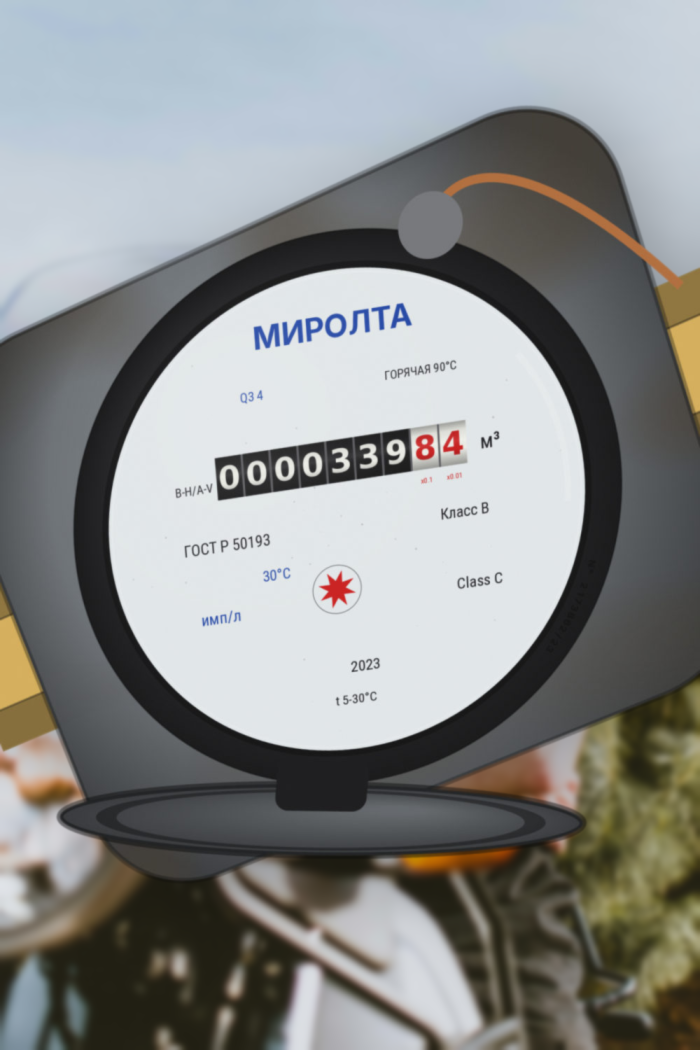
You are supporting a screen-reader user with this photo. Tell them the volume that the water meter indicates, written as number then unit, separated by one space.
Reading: 339.84 m³
